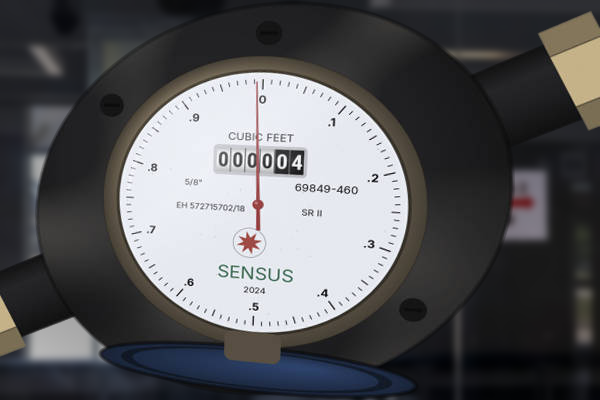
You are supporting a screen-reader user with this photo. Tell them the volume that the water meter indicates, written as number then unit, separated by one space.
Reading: 3.99 ft³
